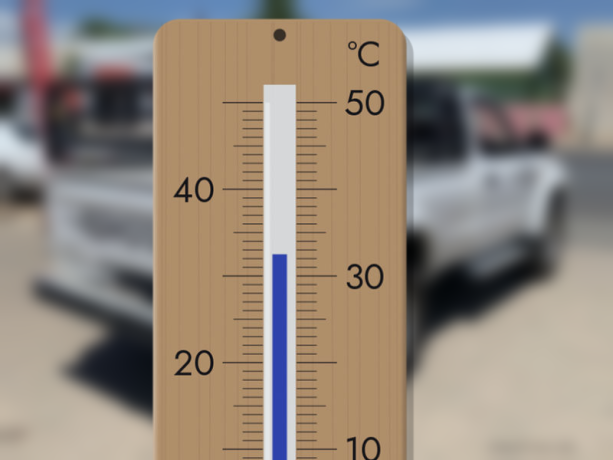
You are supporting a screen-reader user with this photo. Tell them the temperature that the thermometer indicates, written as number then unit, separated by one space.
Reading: 32.5 °C
